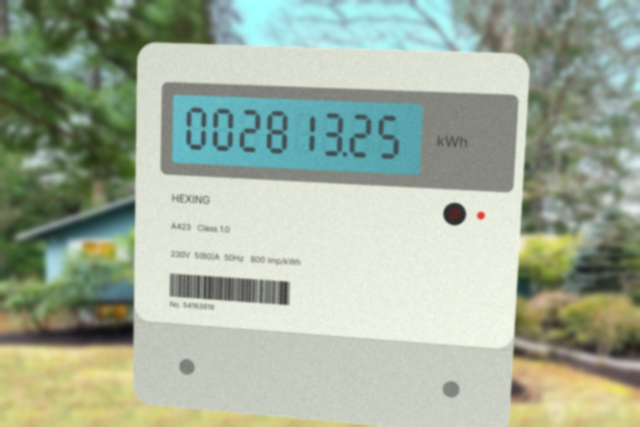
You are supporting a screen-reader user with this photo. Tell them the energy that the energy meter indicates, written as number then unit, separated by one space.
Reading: 2813.25 kWh
